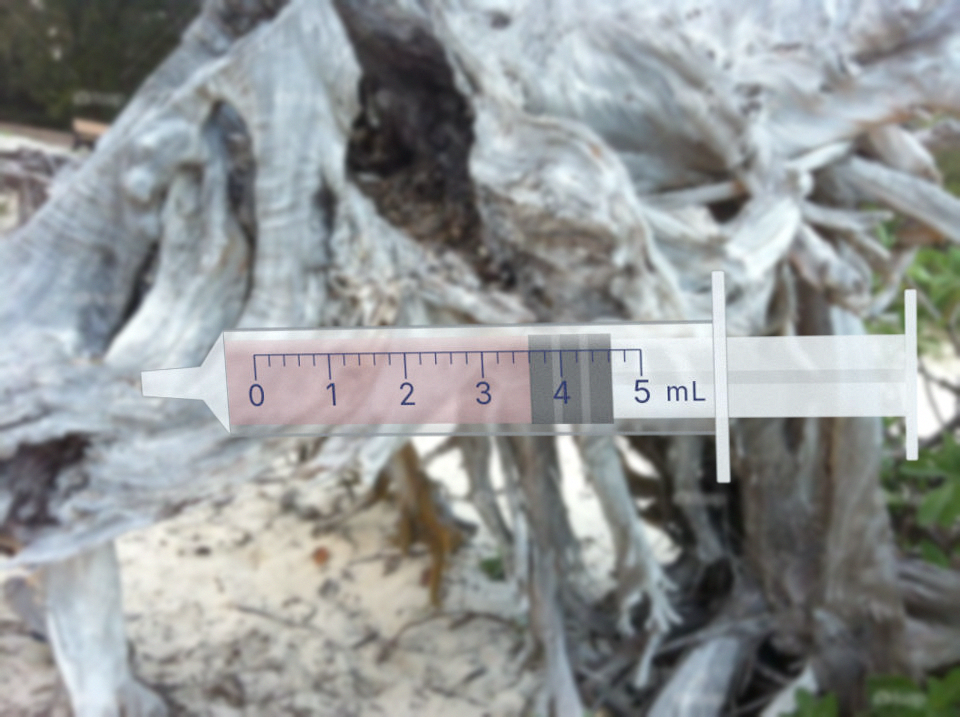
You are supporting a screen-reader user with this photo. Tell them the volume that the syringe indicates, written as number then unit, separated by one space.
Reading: 3.6 mL
